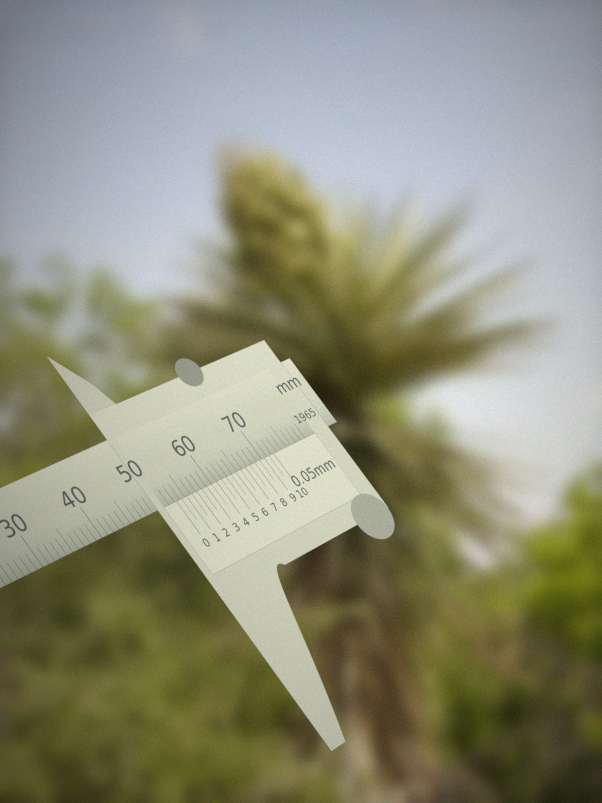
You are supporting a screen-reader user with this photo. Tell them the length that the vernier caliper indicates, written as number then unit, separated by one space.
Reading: 53.4 mm
